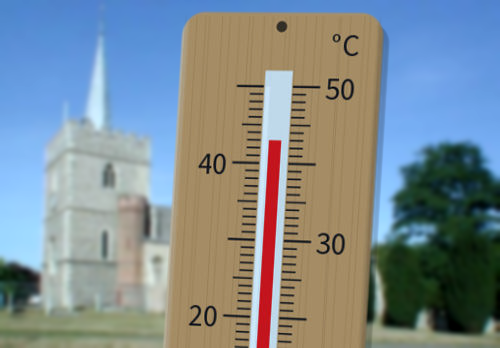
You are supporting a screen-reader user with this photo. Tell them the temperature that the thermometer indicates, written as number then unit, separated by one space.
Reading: 43 °C
